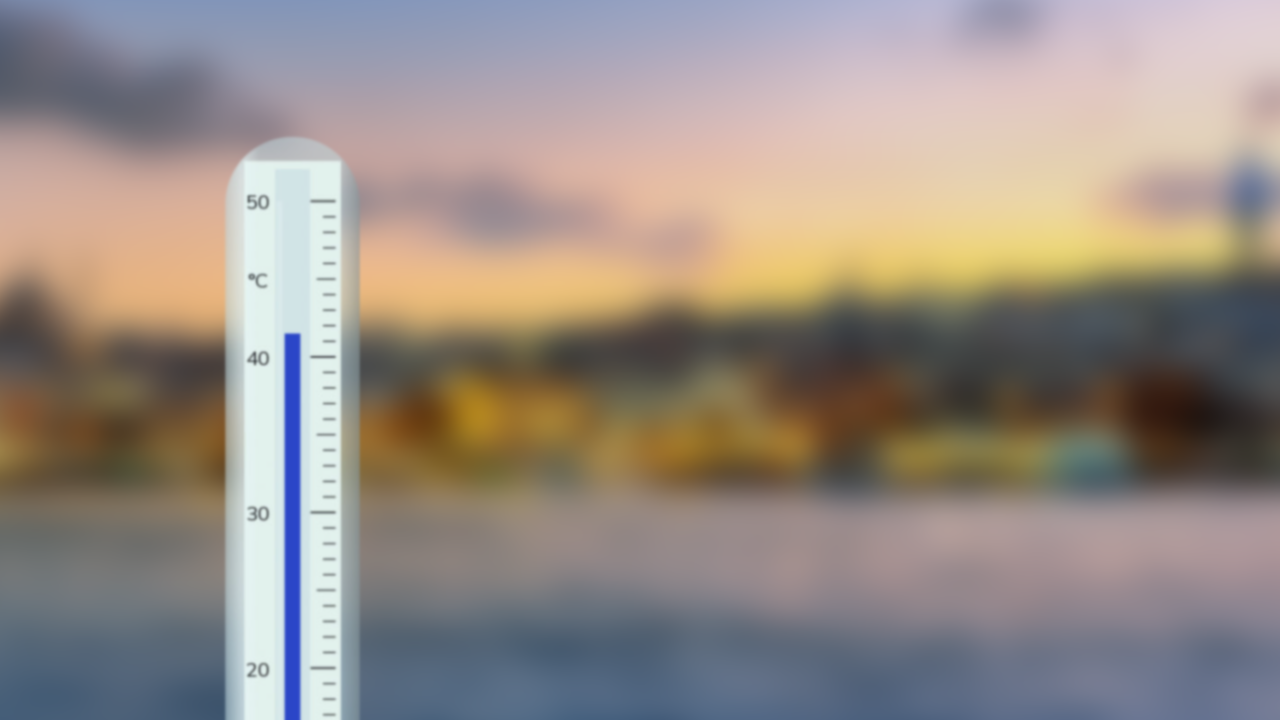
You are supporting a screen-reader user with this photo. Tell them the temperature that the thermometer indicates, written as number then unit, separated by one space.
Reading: 41.5 °C
